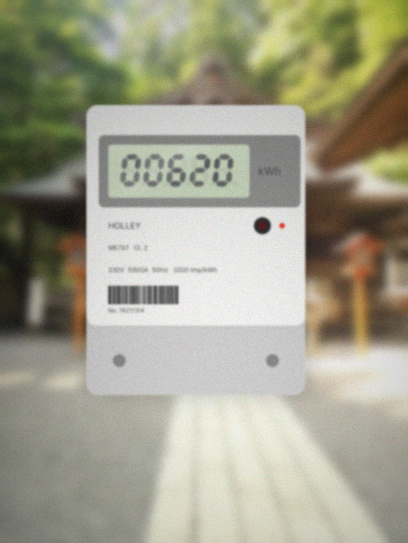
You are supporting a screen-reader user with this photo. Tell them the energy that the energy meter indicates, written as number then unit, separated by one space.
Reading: 620 kWh
